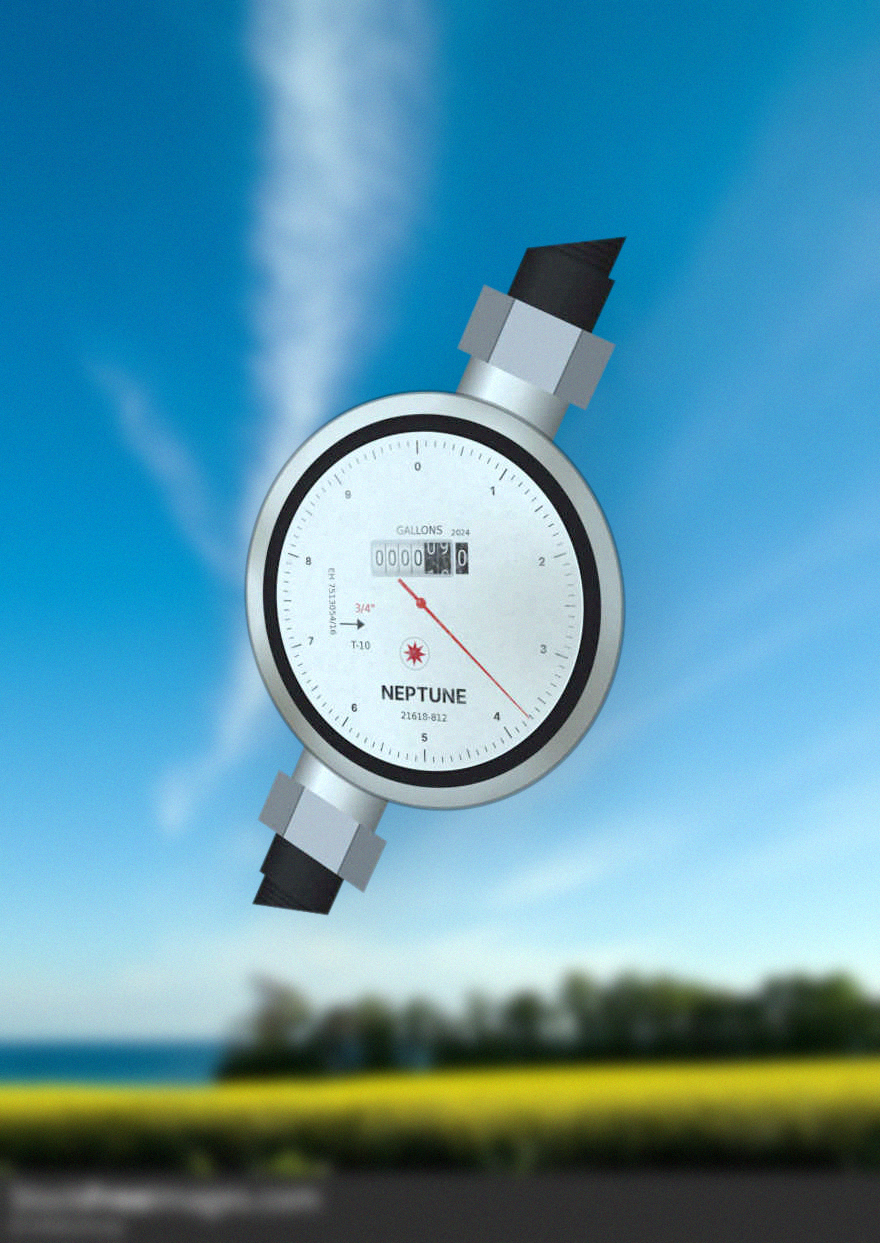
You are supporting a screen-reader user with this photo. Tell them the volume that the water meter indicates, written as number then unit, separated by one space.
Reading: 93.7 gal
